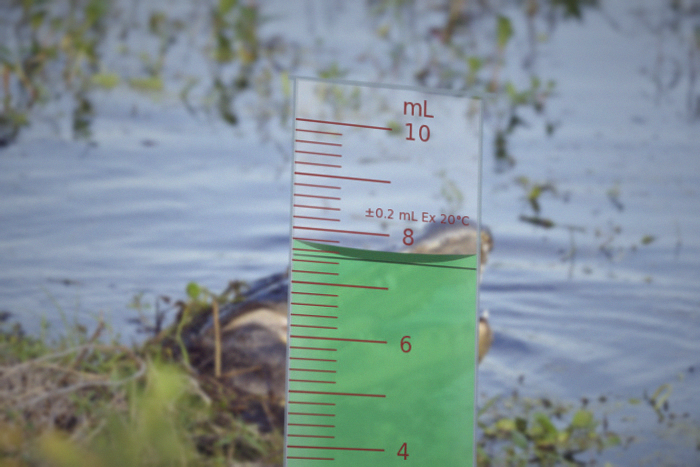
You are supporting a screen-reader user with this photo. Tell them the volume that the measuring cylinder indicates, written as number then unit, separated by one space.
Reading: 7.5 mL
